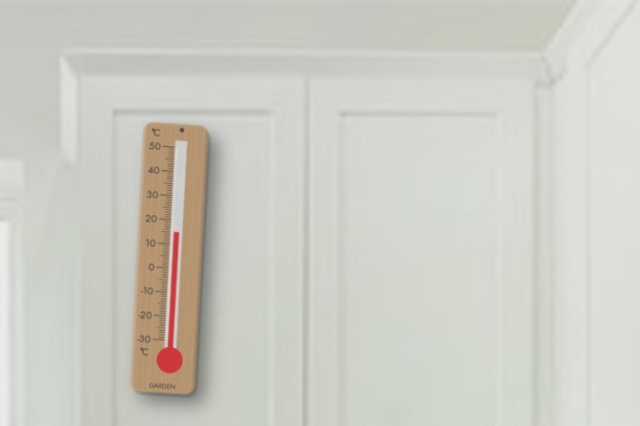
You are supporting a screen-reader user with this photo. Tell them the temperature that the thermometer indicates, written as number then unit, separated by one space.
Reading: 15 °C
